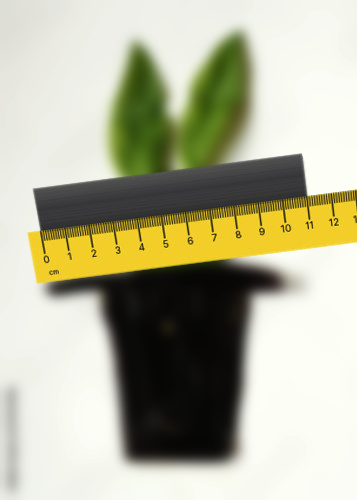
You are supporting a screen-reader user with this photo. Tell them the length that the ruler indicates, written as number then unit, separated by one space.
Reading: 11 cm
